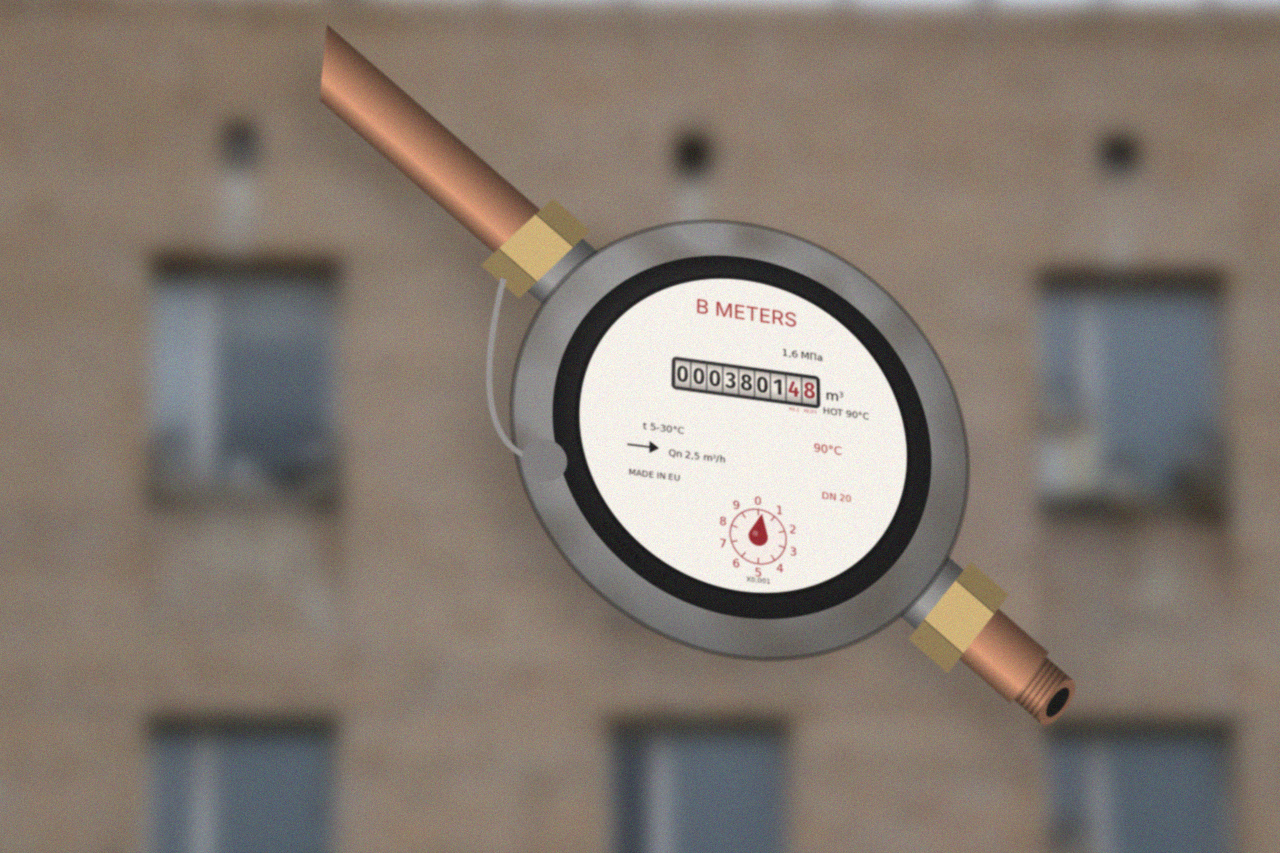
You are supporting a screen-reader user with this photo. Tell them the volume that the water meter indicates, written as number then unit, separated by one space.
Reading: 3801.480 m³
